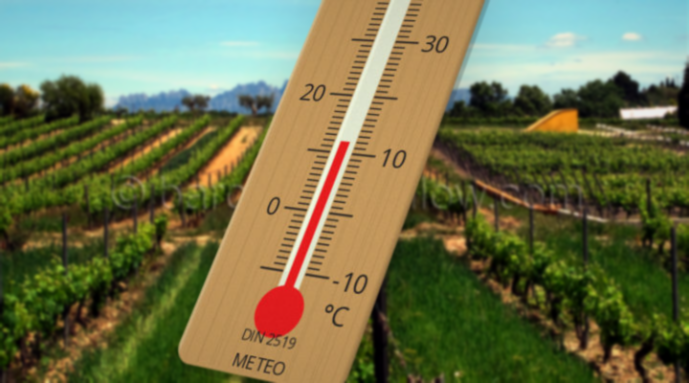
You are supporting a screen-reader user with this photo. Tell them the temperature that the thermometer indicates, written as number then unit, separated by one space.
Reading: 12 °C
